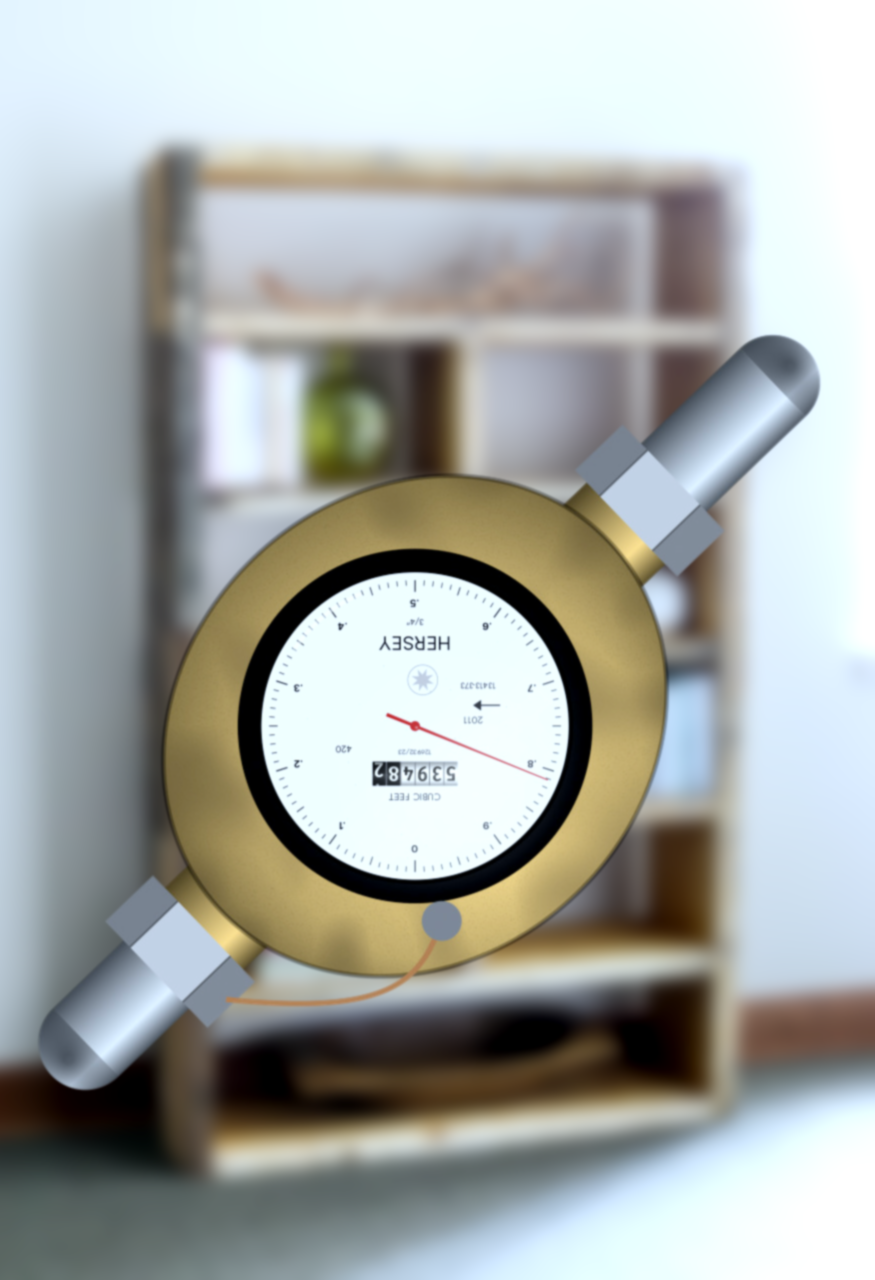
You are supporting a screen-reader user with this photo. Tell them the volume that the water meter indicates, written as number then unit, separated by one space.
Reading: 539481.81 ft³
